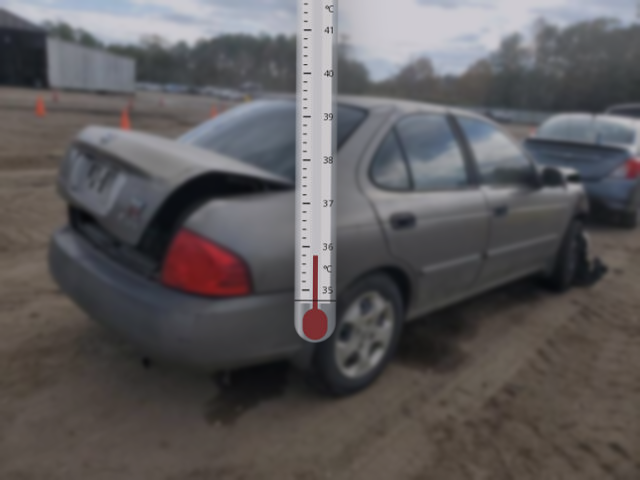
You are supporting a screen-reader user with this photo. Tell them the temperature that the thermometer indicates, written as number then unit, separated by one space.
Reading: 35.8 °C
